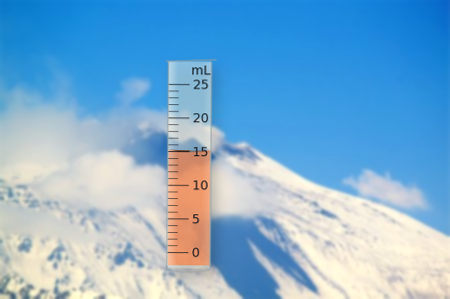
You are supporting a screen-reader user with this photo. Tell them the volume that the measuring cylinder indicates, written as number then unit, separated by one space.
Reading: 15 mL
